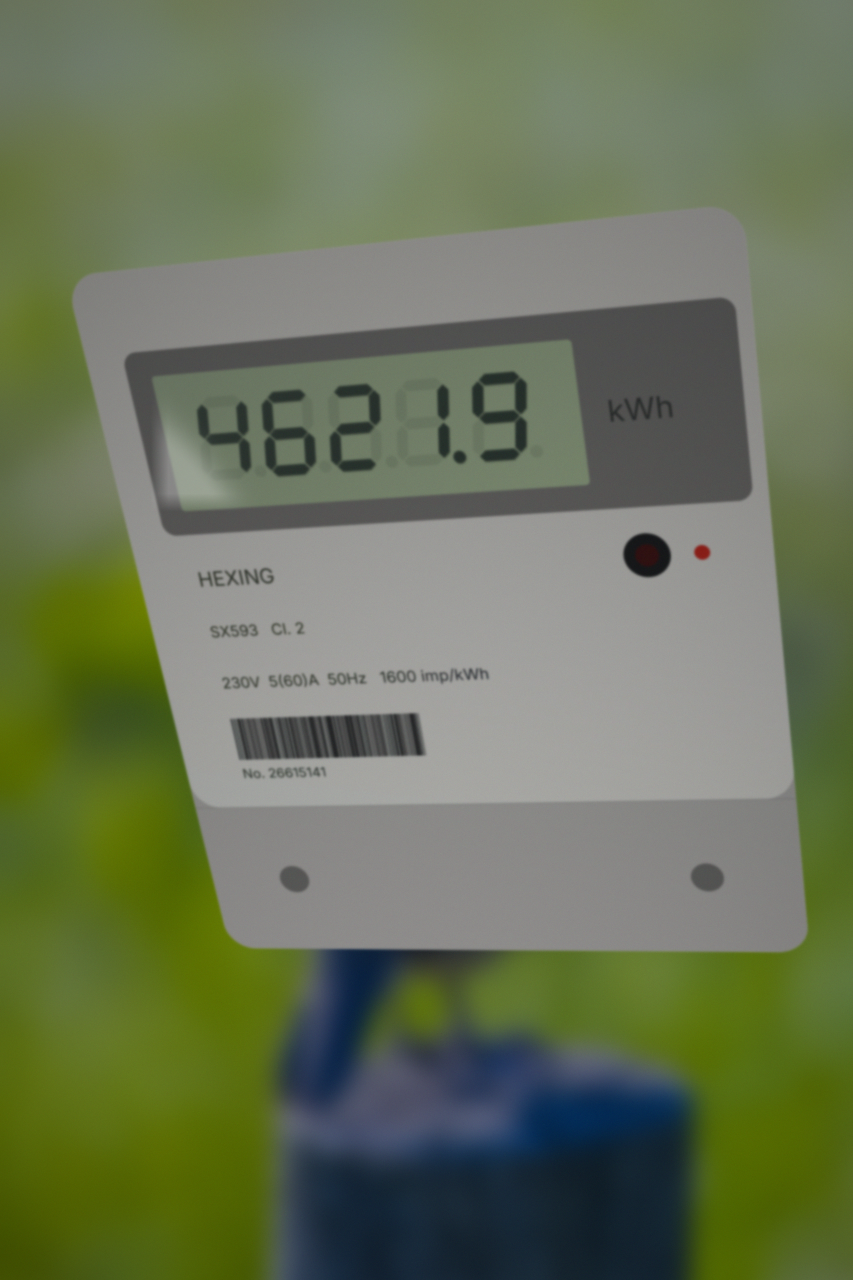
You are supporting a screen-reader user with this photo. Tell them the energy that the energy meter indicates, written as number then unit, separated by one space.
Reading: 4621.9 kWh
